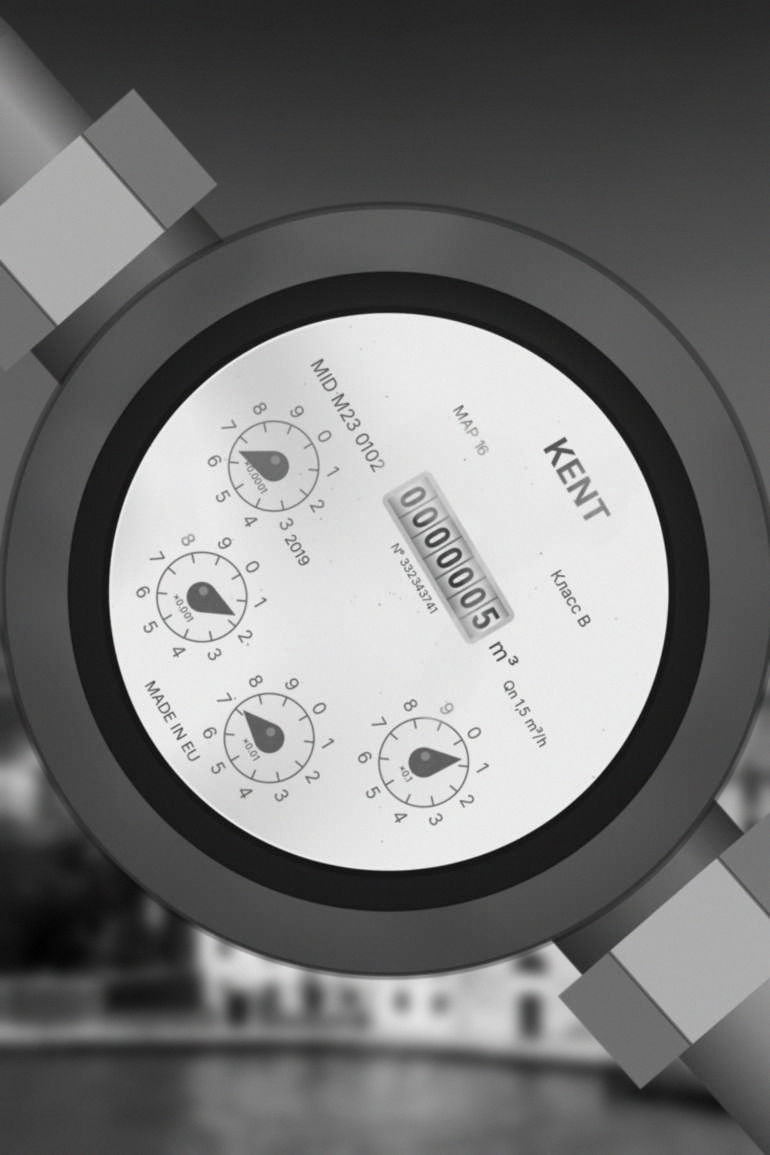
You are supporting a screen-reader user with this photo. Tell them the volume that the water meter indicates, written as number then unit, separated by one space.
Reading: 5.0716 m³
